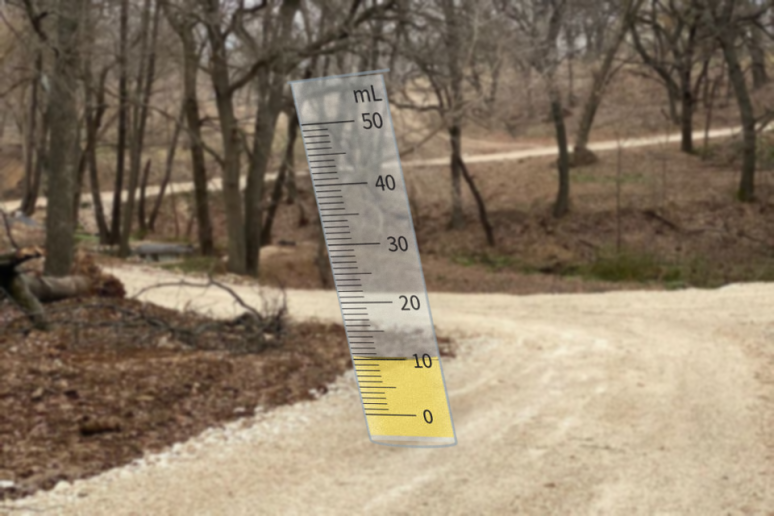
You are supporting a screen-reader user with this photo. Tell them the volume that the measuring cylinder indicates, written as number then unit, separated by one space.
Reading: 10 mL
